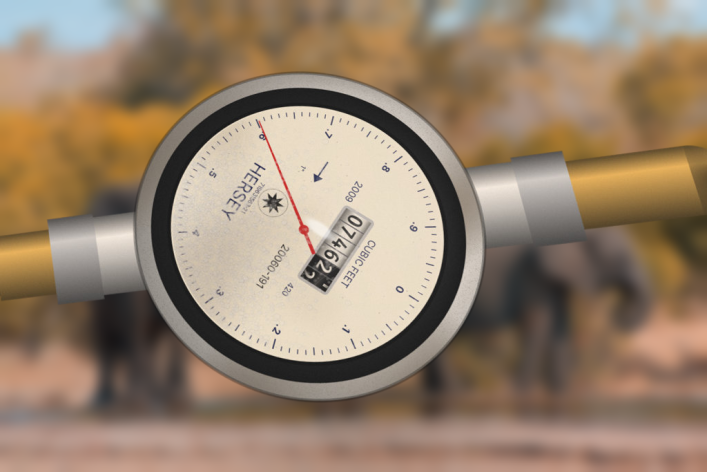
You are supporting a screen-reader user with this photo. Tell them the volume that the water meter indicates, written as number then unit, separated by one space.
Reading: 74621.60 ft³
